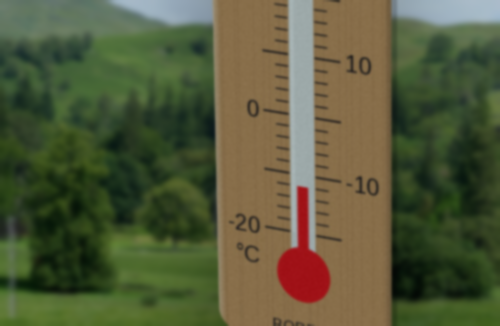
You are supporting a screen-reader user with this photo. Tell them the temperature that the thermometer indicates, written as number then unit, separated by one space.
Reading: -12 °C
